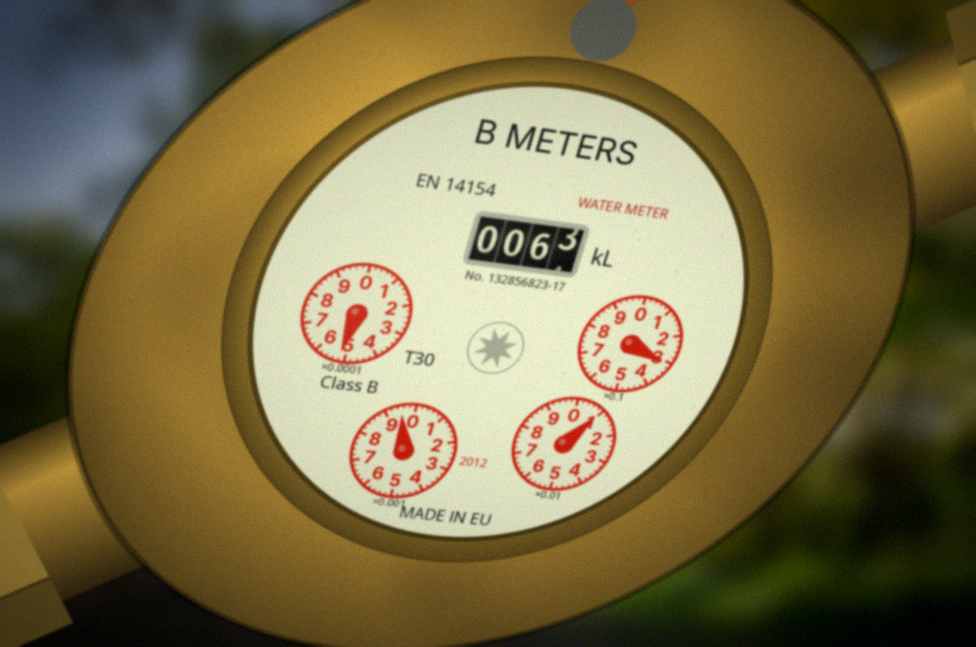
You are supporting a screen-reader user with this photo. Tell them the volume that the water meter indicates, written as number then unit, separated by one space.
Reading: 63.3095 kL
